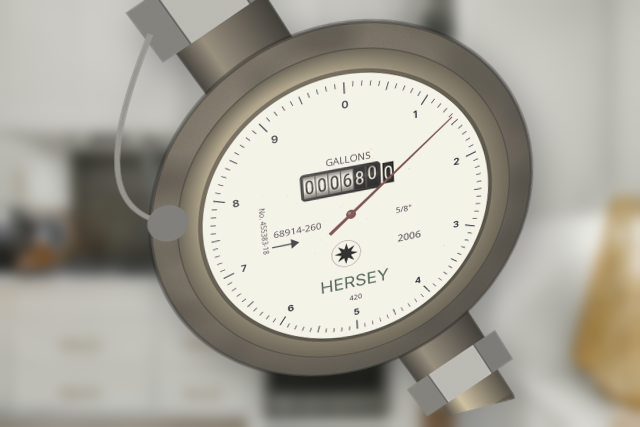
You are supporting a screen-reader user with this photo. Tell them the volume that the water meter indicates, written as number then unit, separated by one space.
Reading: 6801.4 gal
